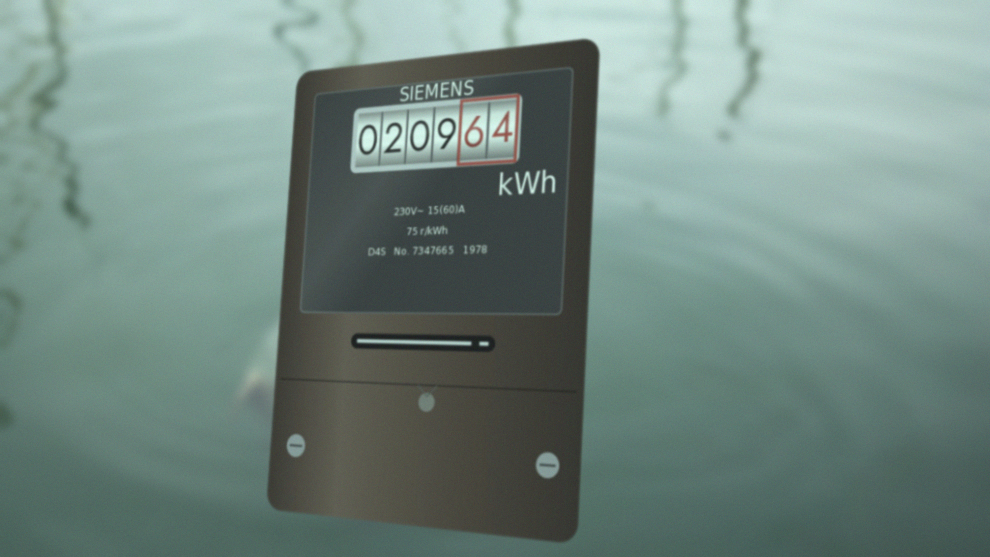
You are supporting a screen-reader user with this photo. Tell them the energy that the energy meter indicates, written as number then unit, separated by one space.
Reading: 209.64 kWh
